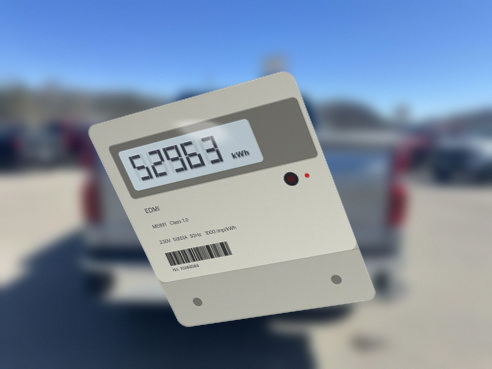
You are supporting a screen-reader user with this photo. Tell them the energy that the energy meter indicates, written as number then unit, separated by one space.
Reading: 52963 kWh
